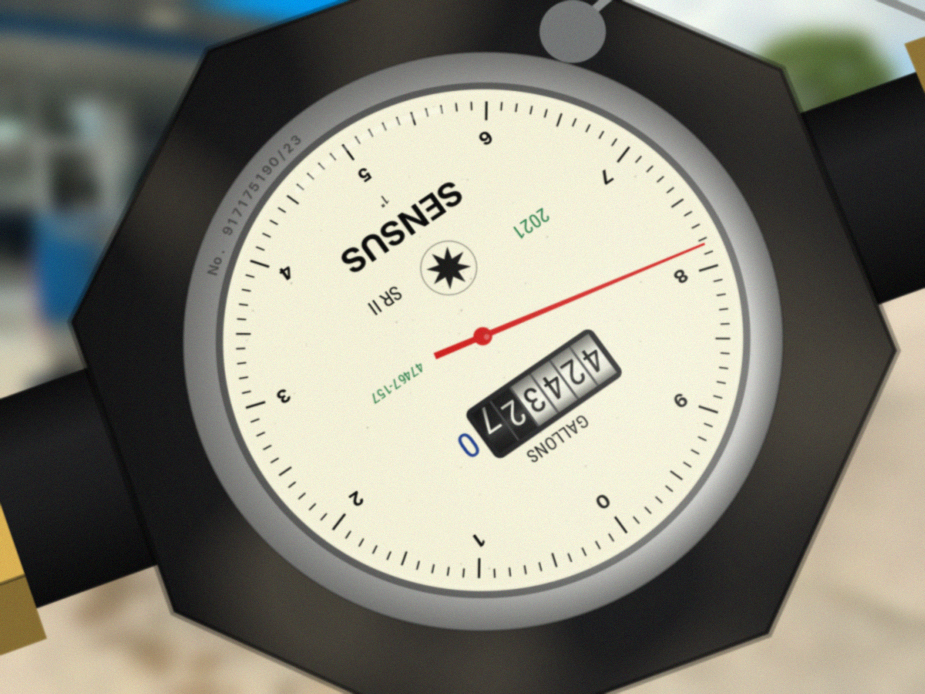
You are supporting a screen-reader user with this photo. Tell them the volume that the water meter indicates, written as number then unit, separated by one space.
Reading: 4243267.8 gal
